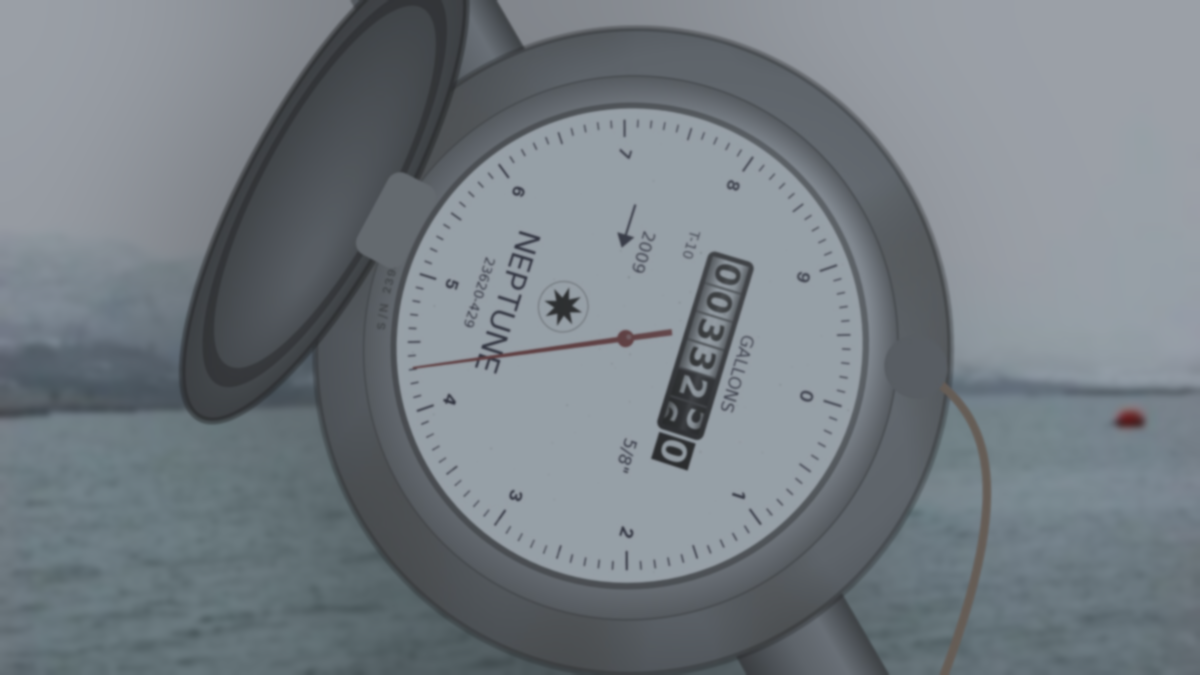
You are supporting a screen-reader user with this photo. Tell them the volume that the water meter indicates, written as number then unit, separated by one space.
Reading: 33254.3 gal
